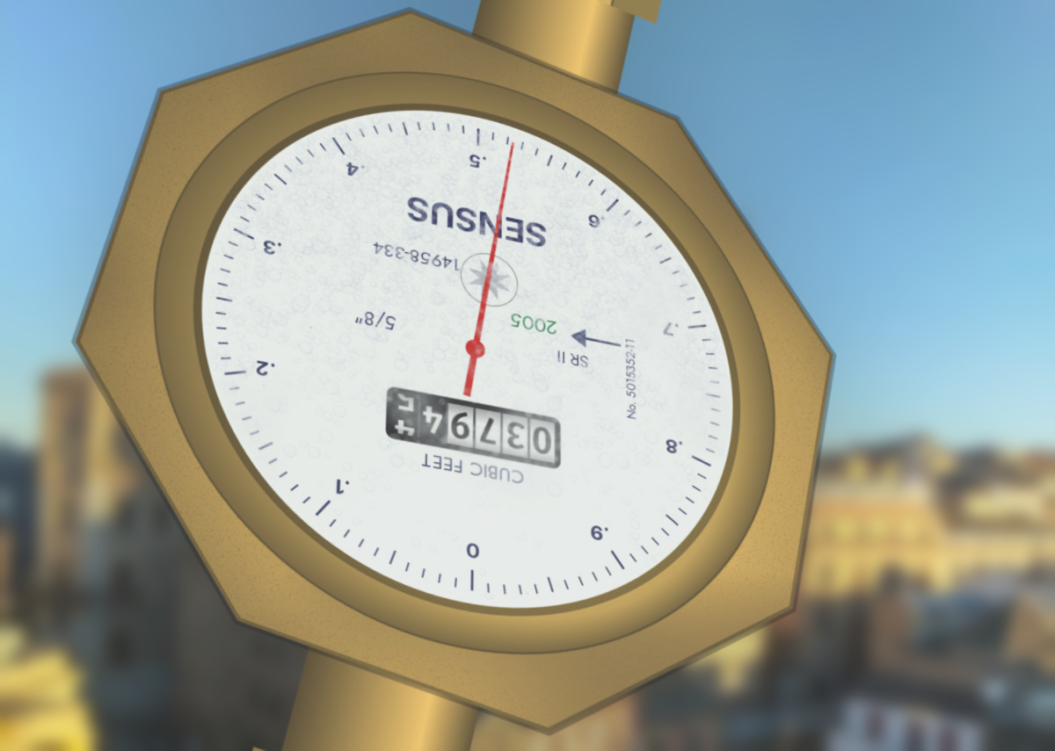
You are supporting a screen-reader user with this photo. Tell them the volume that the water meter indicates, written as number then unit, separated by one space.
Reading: 37944.52 ft³
